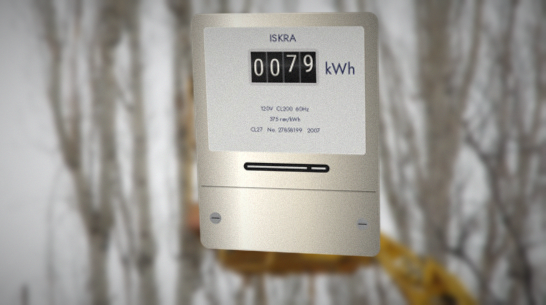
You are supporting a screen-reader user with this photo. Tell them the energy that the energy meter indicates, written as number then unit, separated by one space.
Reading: 79 kWh
